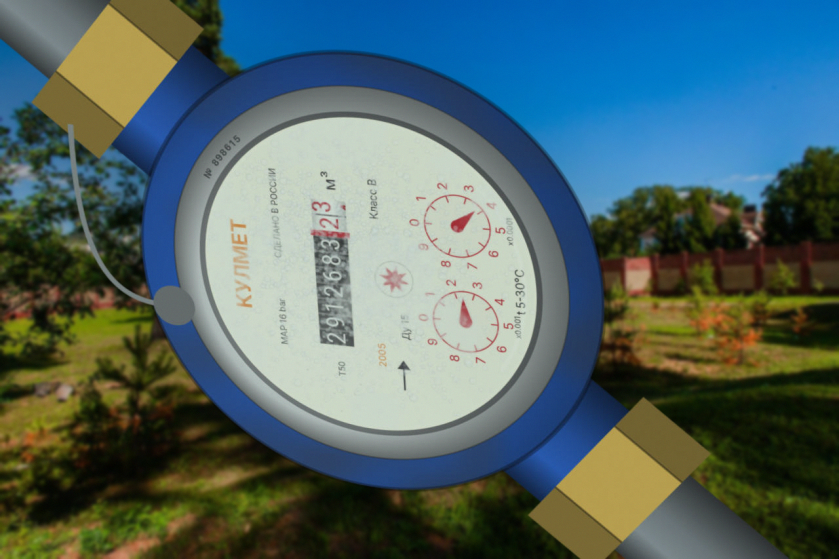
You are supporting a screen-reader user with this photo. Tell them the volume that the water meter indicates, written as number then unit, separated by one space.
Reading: 2912683.2323 m³
